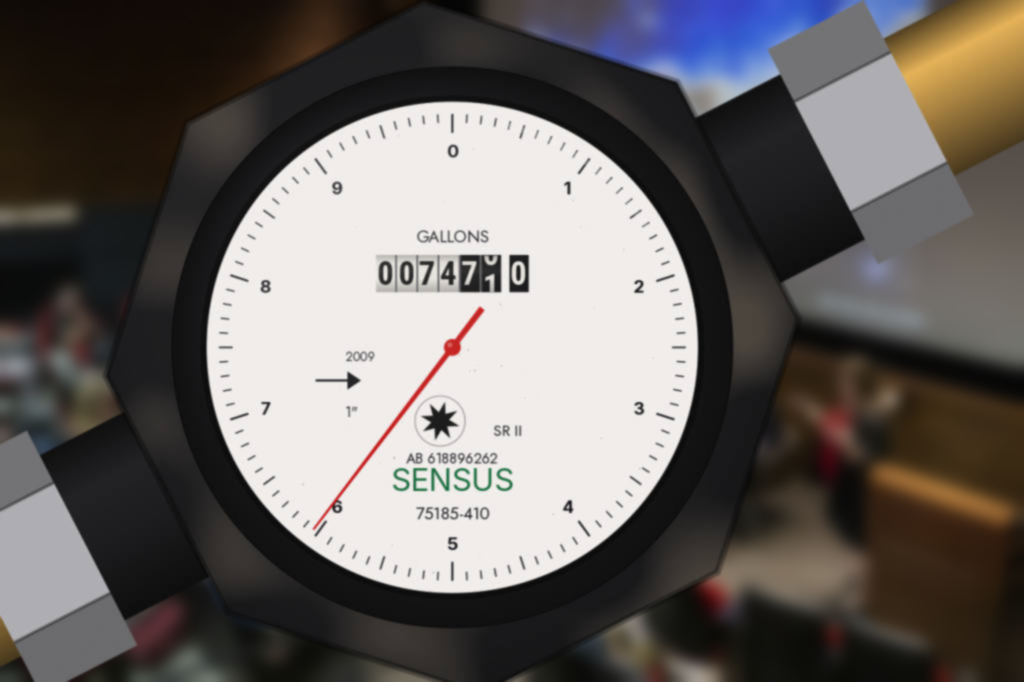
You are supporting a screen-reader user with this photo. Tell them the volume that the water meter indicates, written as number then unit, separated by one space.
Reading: 74706.0 gal
